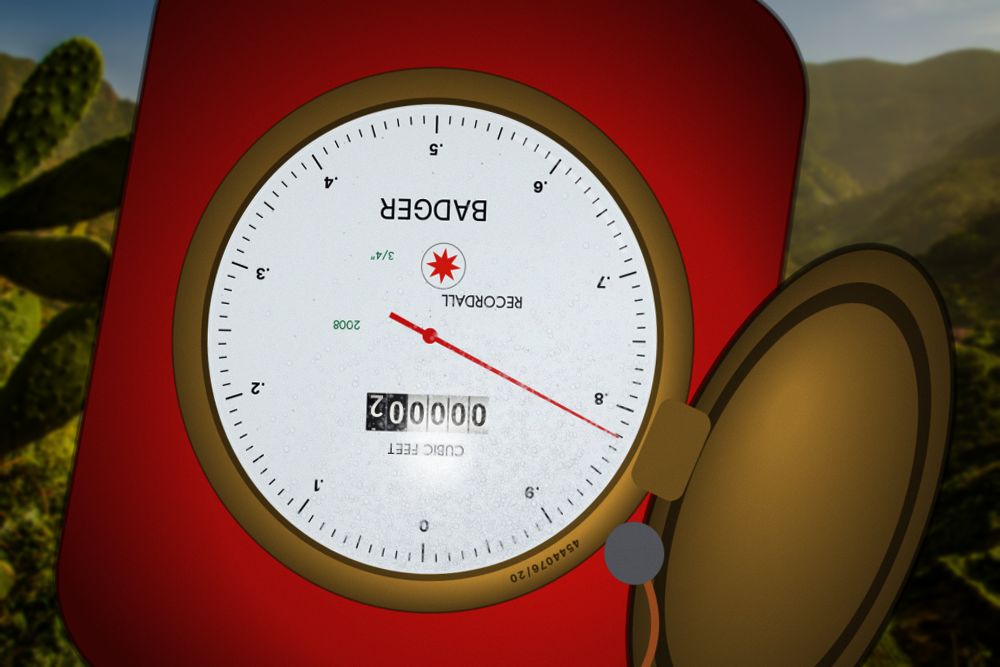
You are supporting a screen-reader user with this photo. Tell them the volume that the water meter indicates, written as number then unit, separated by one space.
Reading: 1.82 ft³
